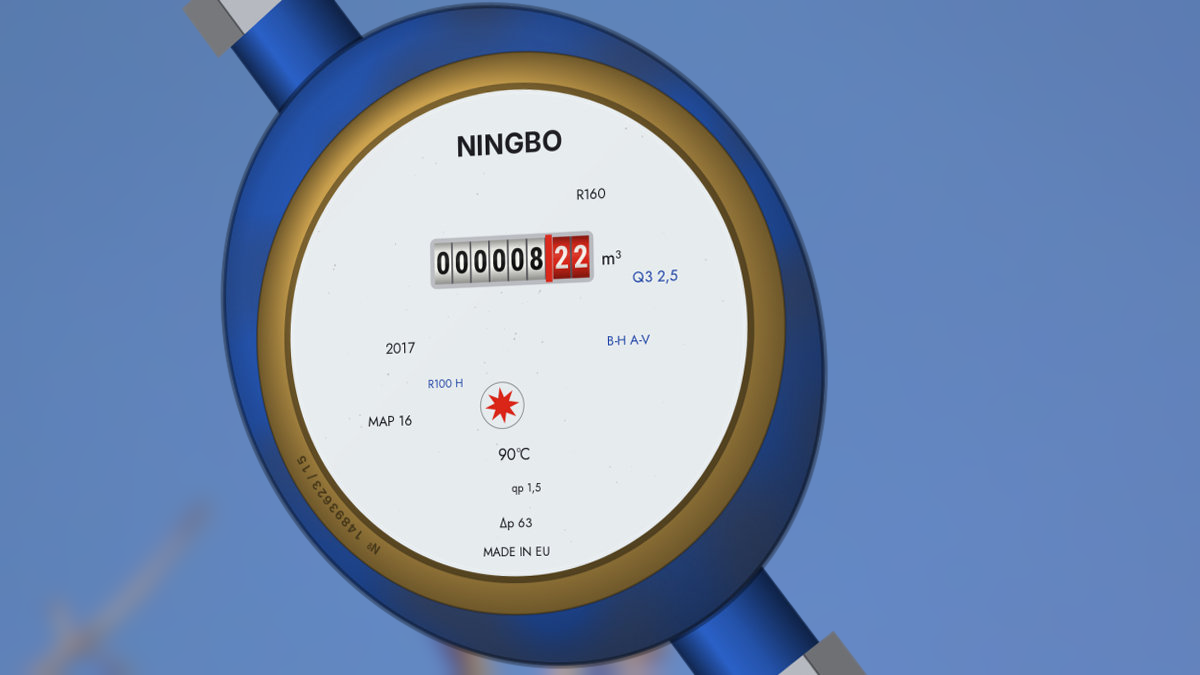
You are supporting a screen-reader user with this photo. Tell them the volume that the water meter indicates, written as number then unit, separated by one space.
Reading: 8.22 m³
